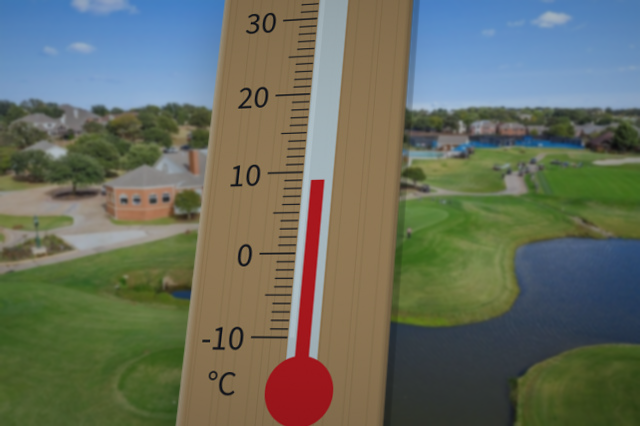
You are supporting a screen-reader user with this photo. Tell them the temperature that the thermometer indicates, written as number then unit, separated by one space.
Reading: 9 °C
